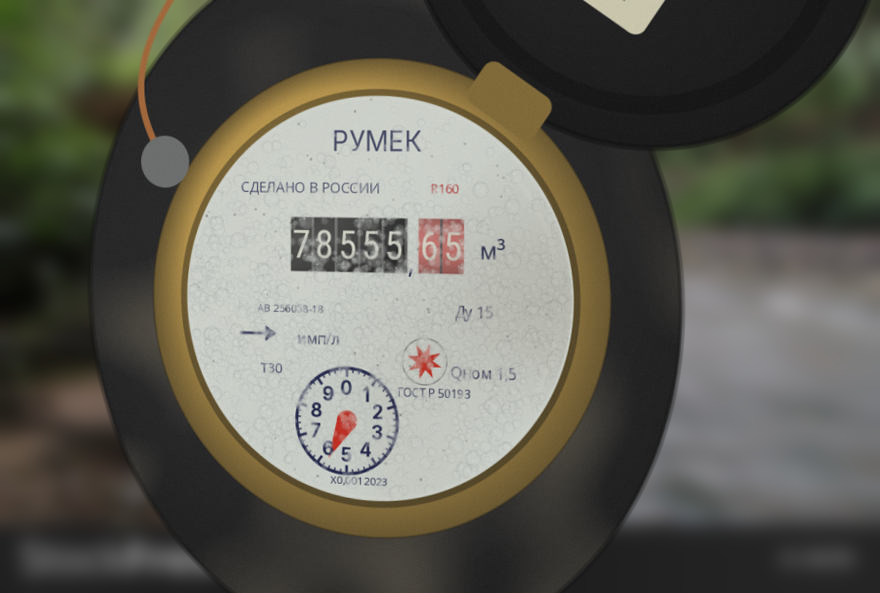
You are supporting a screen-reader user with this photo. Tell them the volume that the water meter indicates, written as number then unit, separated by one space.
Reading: 78555.655 m³
